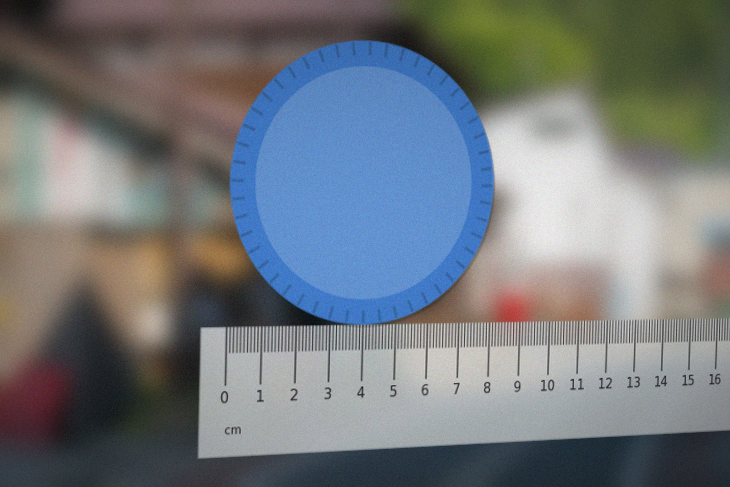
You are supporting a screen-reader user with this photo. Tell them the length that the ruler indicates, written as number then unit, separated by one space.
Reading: 8 cm
